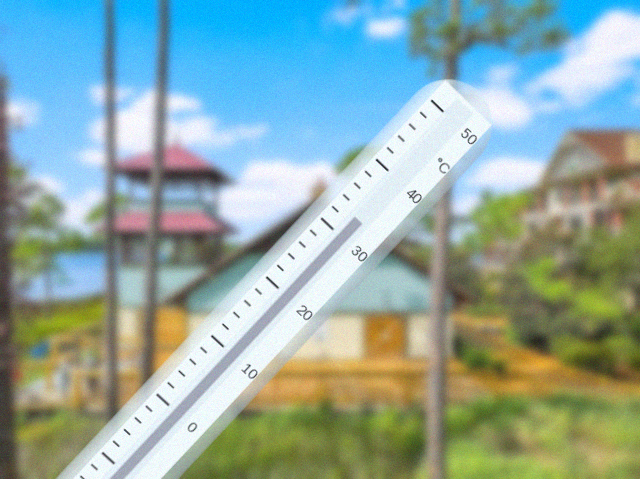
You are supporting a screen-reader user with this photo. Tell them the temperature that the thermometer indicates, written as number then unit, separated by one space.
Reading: 33 °C
